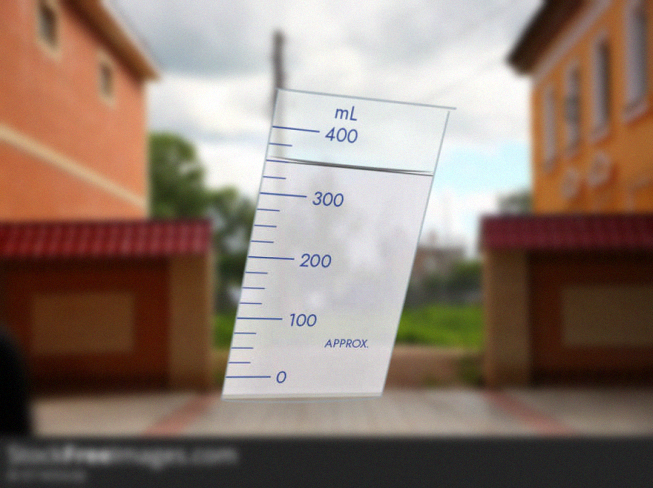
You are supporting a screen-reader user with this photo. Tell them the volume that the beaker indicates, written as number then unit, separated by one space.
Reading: 350 mL
